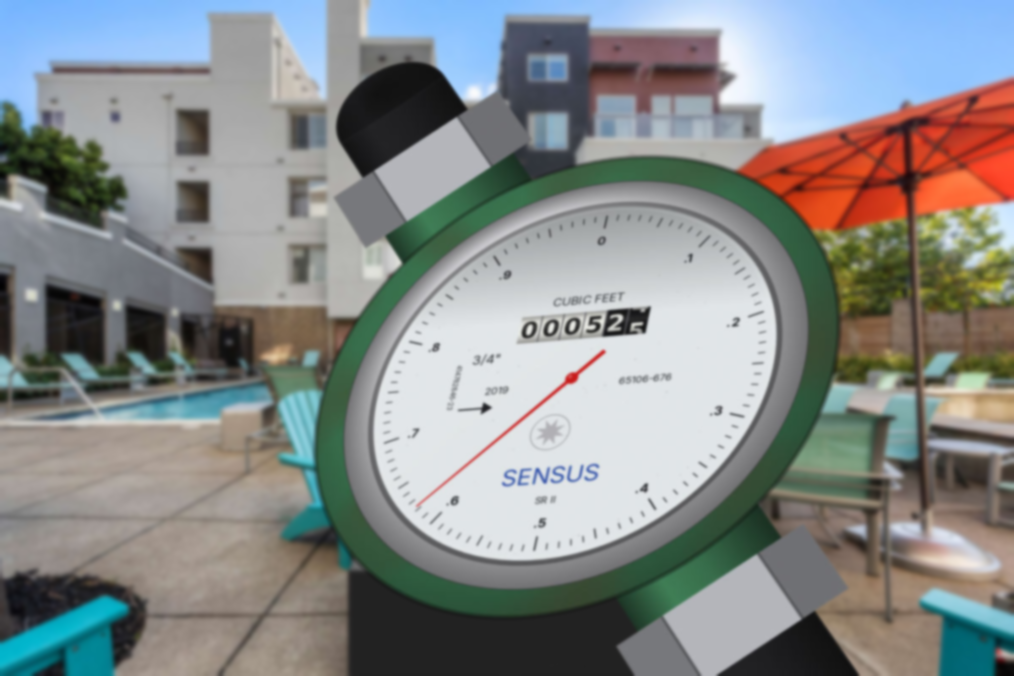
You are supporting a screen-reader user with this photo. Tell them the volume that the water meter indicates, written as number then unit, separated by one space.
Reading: 524.62 ft³
